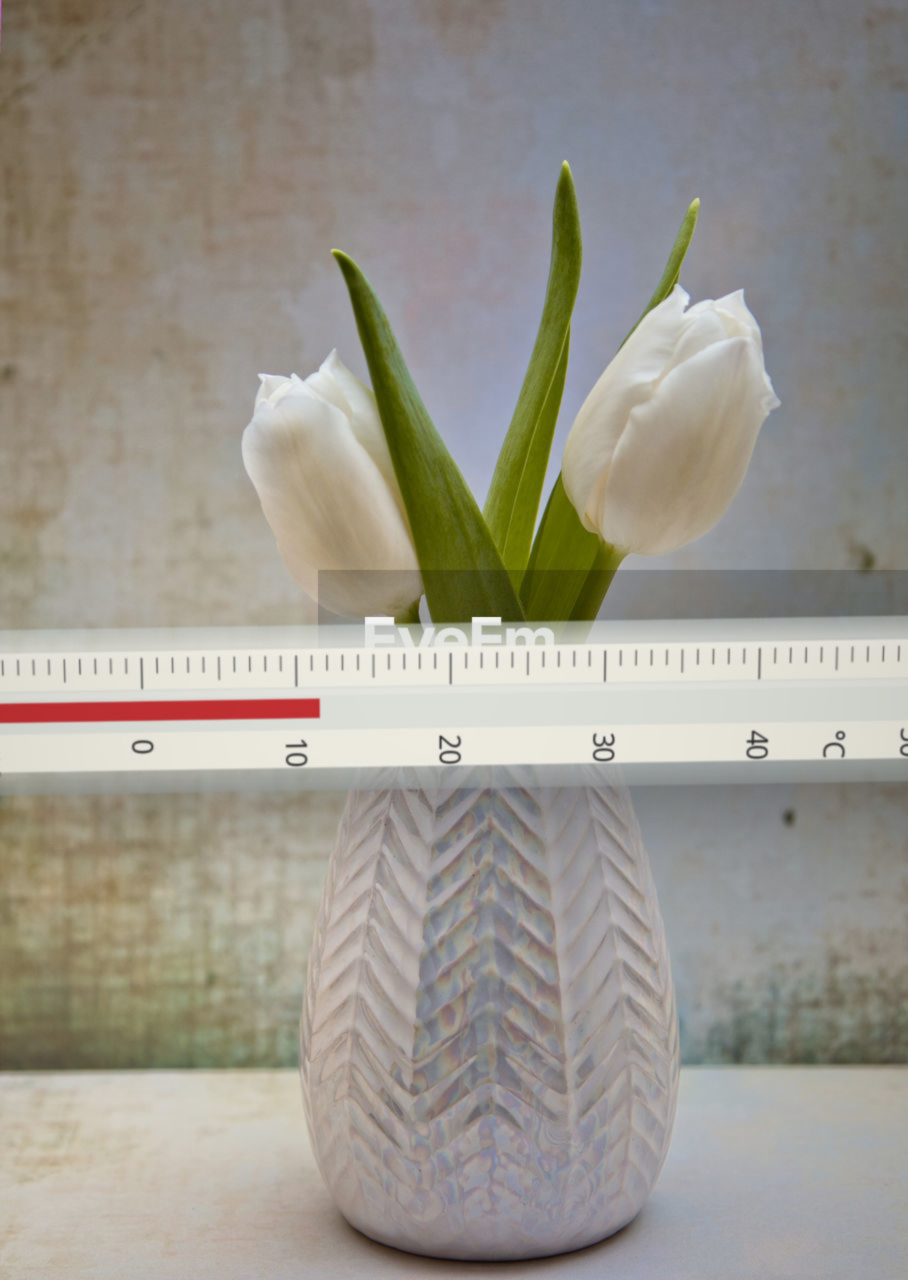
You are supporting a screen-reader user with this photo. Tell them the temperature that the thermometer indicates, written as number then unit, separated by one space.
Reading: 11.5 °C
